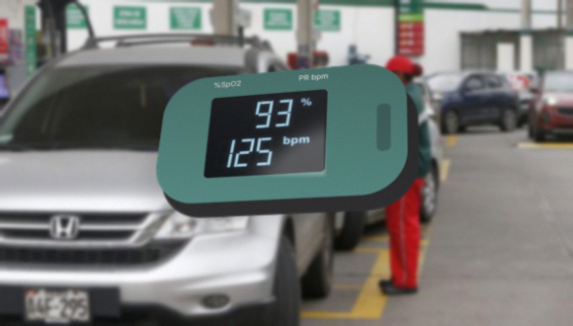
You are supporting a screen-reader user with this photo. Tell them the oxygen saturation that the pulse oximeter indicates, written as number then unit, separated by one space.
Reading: 93 %
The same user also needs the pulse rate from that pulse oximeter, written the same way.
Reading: 125 bpm
